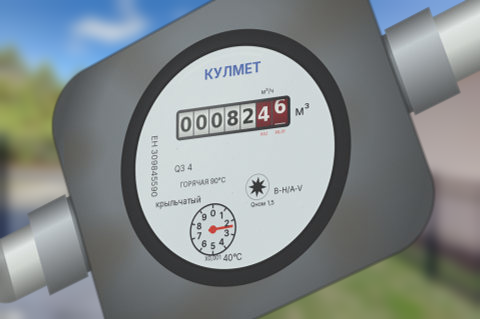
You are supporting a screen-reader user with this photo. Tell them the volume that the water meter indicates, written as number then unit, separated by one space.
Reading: 82.462 m³
